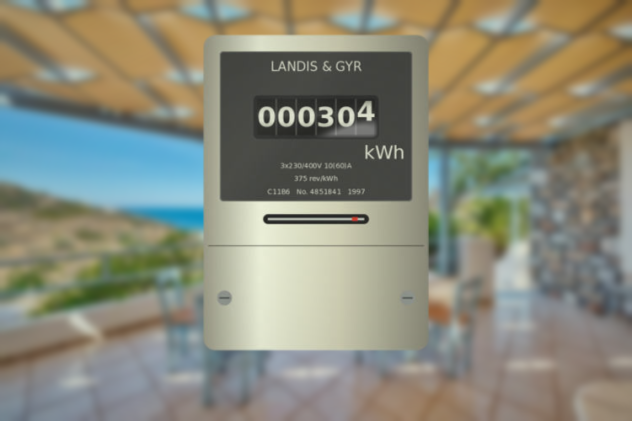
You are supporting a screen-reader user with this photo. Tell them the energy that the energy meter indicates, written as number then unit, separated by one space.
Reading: 304 kWh
